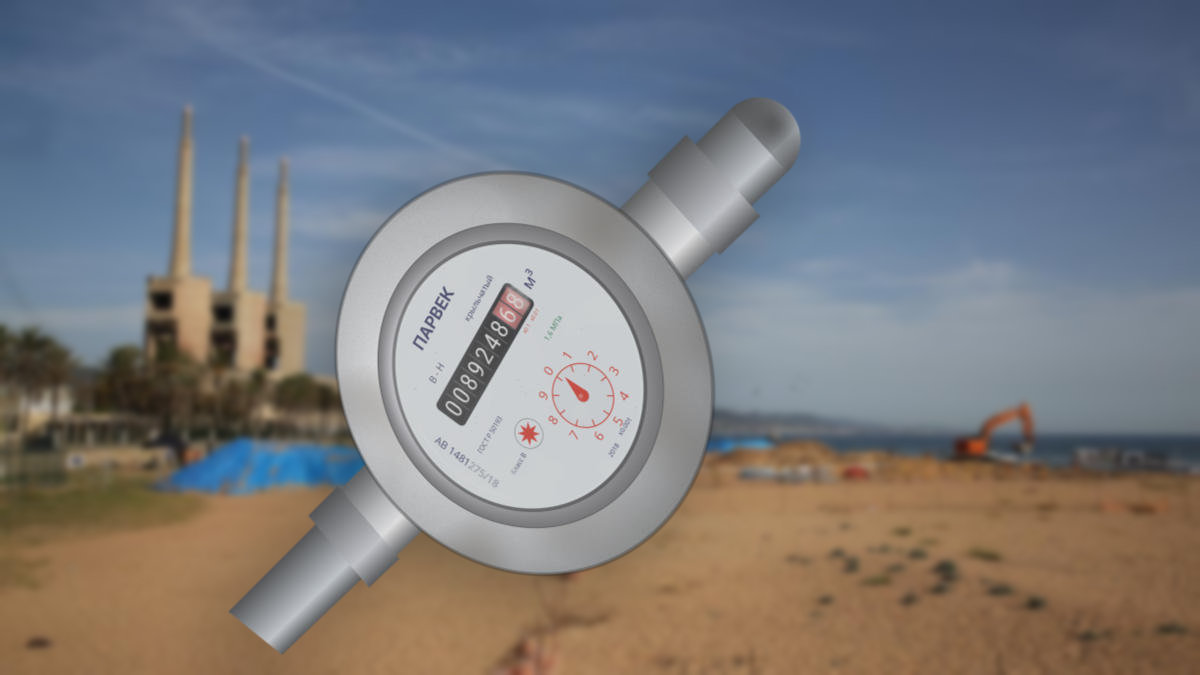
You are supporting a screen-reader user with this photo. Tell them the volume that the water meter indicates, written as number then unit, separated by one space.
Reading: 89248.680 m³
